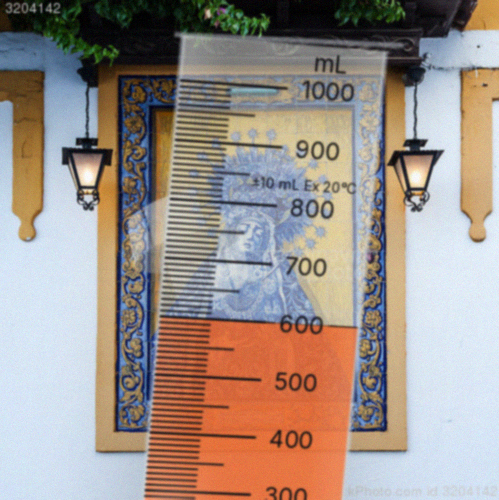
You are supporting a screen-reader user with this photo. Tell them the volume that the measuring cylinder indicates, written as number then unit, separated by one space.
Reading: 600 mL
